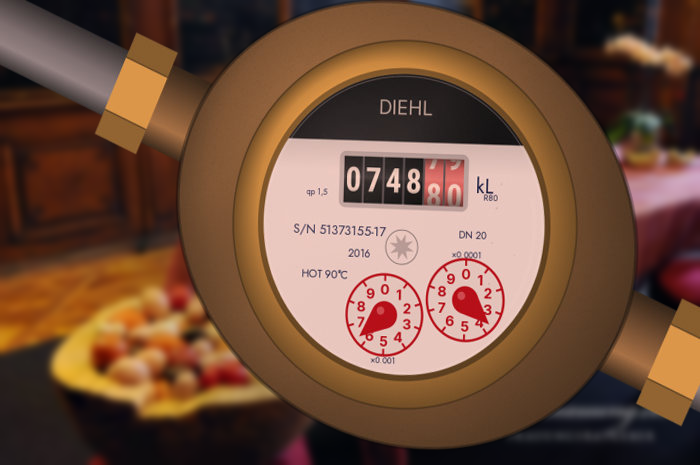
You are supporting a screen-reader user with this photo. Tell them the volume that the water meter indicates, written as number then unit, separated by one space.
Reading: 748.7963 kL
